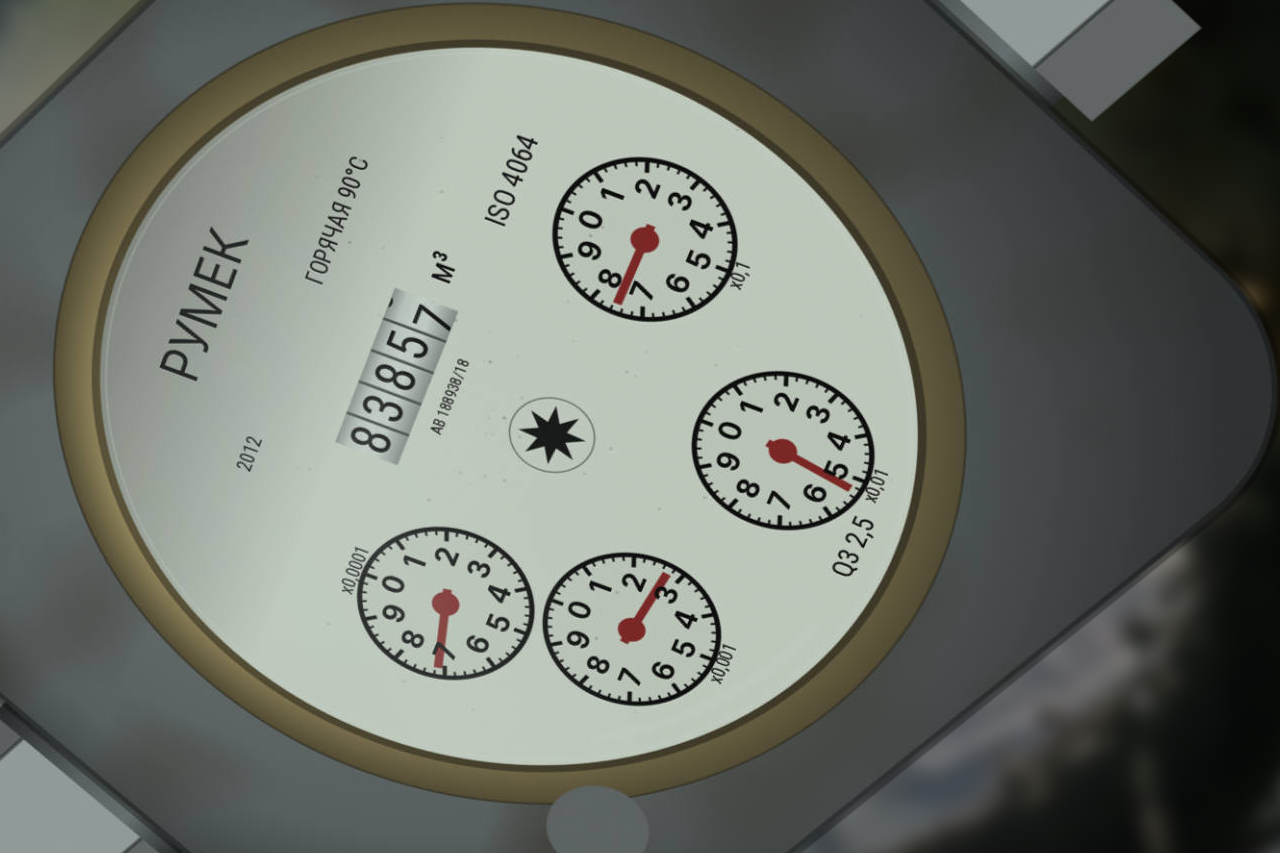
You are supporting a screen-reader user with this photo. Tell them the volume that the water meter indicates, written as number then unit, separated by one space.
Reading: 83856.7527 m³
